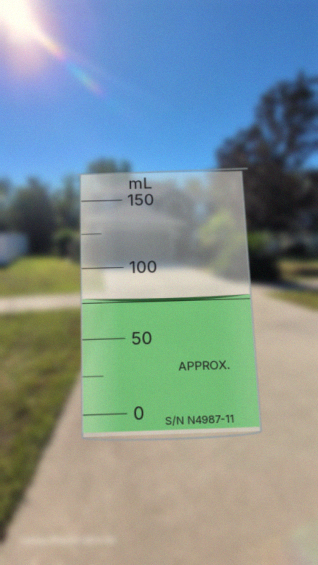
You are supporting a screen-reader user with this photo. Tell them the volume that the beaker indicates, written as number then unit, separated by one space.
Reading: 75 mL
